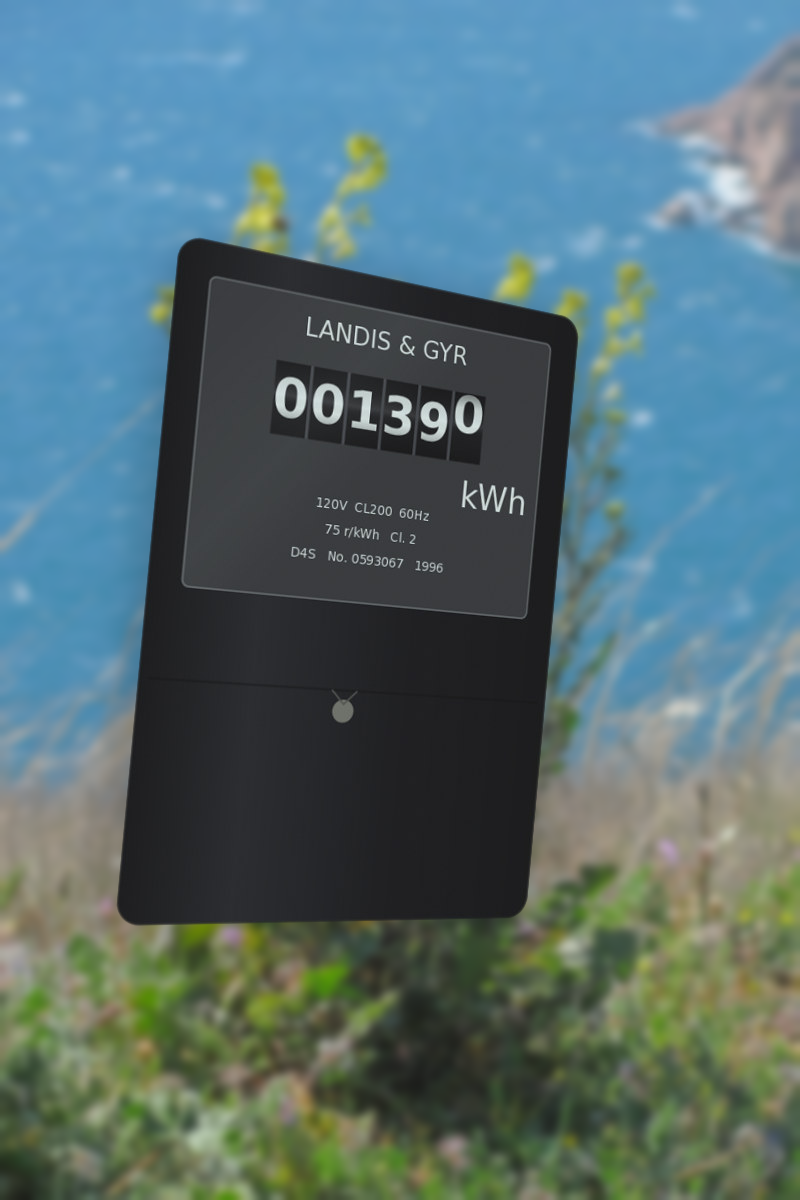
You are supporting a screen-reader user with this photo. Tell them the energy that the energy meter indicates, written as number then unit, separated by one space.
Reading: 1390 kWh
